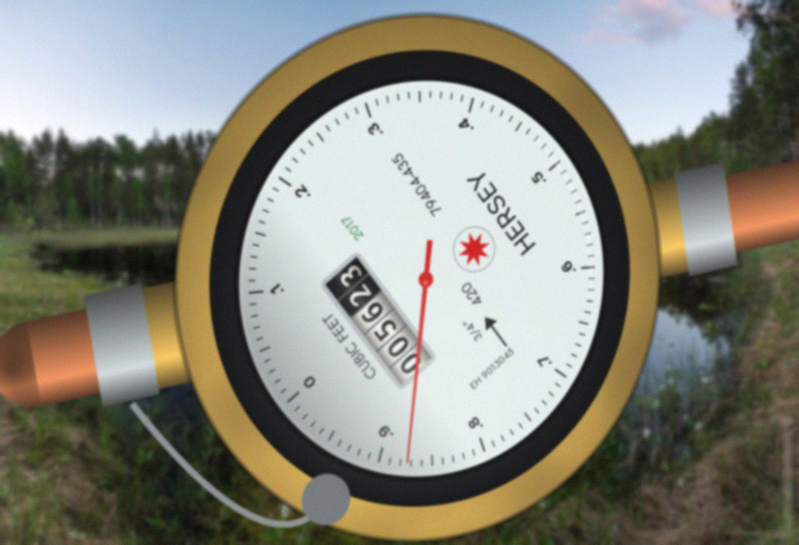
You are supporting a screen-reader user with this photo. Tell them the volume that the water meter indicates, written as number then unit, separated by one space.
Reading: 5622.87 ft³
